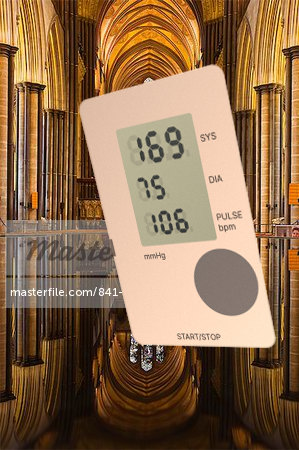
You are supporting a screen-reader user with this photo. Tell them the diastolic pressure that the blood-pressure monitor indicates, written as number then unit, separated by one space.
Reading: 75 mmHg
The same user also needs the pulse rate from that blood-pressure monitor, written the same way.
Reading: 106 bpm
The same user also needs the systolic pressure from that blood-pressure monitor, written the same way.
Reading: 169 mmHg
